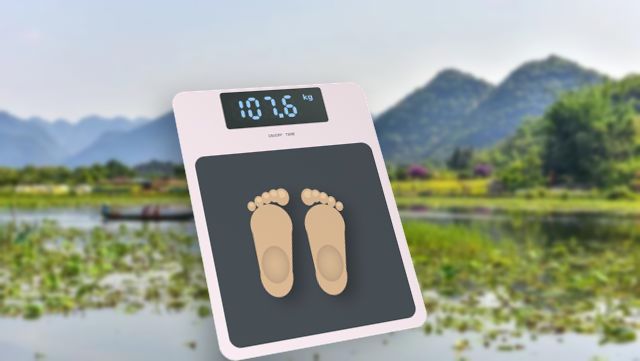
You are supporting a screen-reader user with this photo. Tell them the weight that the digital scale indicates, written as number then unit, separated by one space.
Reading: 107.6 kg
